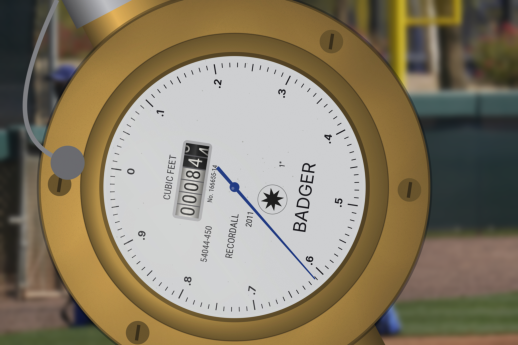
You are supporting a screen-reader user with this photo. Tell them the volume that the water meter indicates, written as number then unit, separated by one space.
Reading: 843.61 ft³
